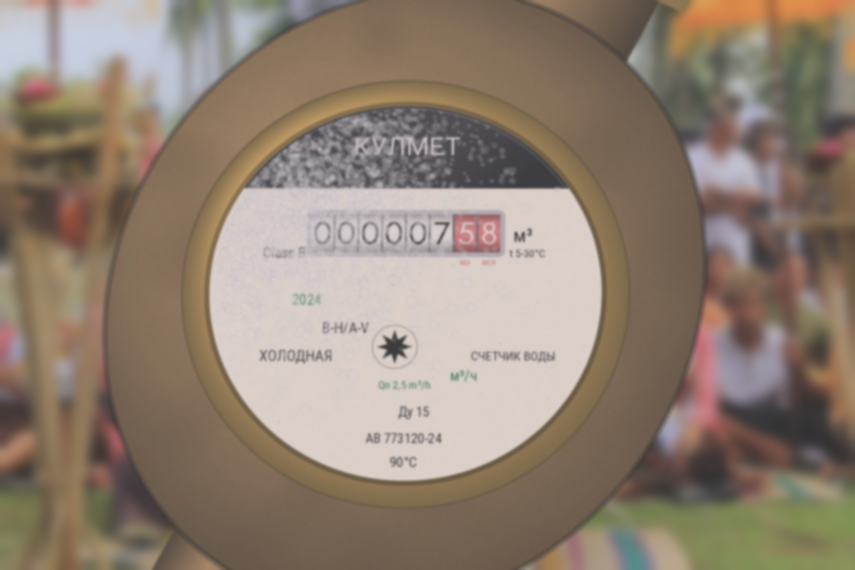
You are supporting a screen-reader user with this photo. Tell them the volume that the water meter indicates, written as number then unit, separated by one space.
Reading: 7.58 m³
